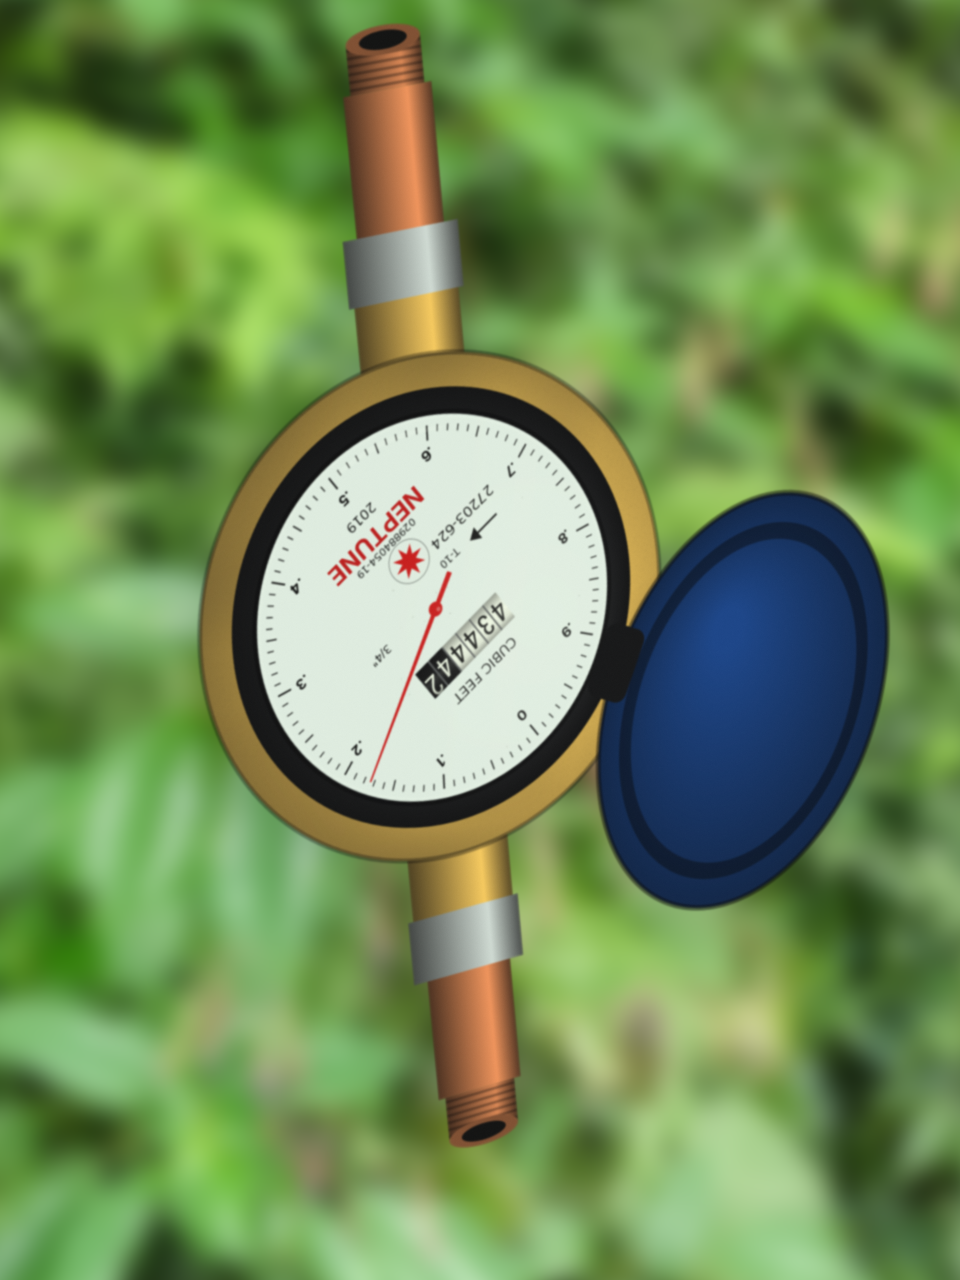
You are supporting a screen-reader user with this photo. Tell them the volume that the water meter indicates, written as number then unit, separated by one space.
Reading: 434442.17 ft³
